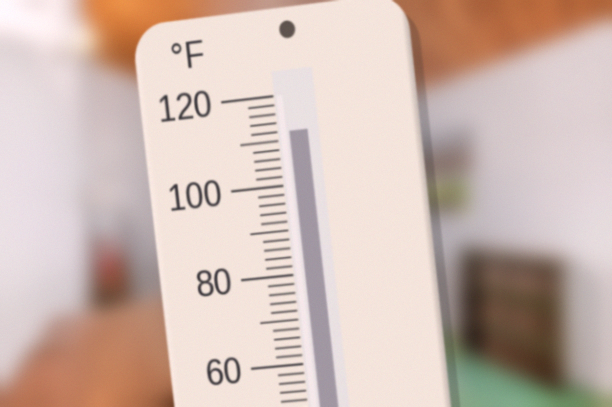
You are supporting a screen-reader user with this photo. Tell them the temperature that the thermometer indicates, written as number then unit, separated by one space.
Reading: 112 °F
